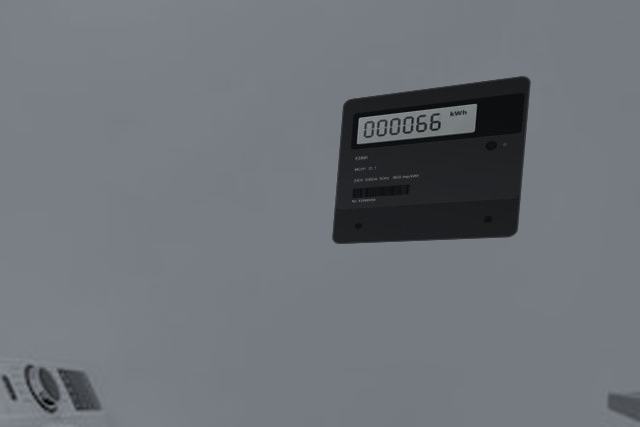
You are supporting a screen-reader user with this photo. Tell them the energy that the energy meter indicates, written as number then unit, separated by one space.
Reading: 66 kWh
